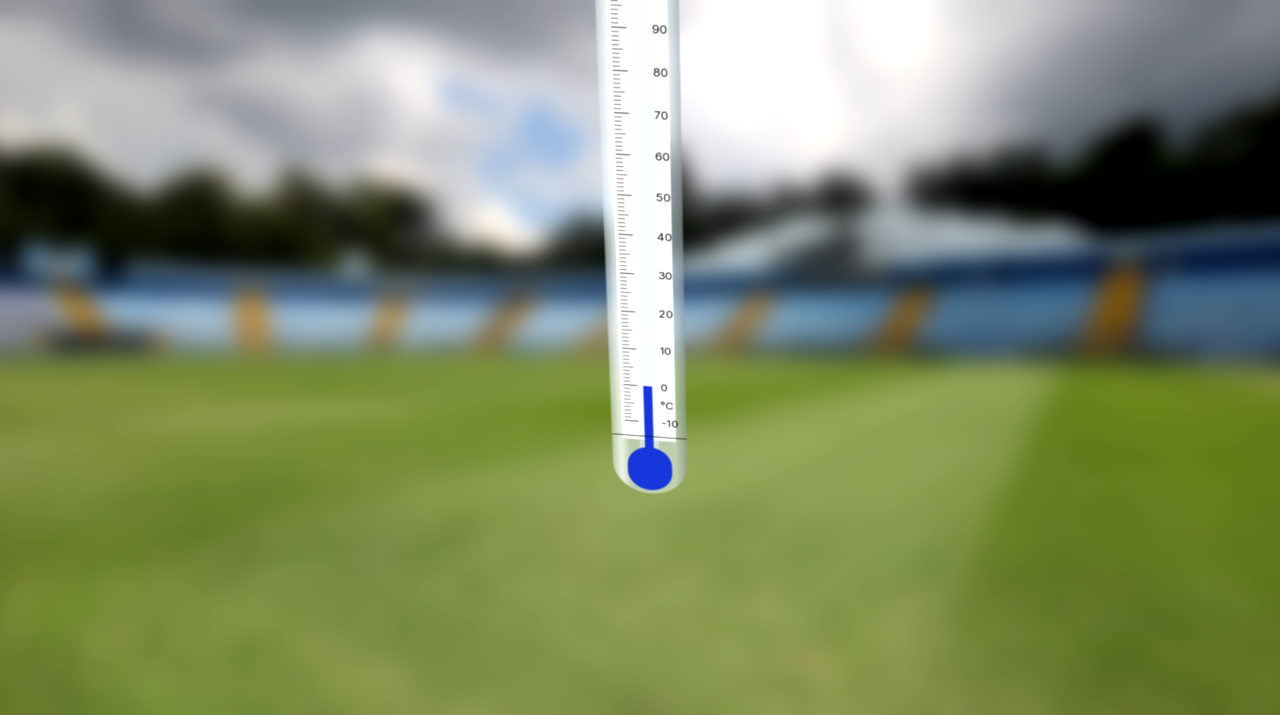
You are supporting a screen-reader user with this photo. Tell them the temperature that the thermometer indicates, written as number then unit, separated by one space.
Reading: 0 °C
